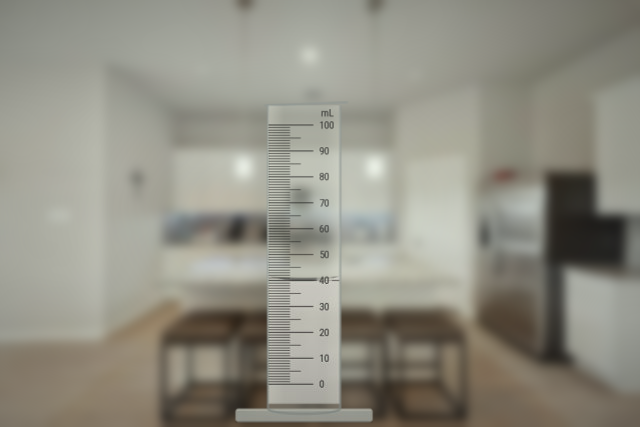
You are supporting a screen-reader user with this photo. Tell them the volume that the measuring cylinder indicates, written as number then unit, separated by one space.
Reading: 40 mL
